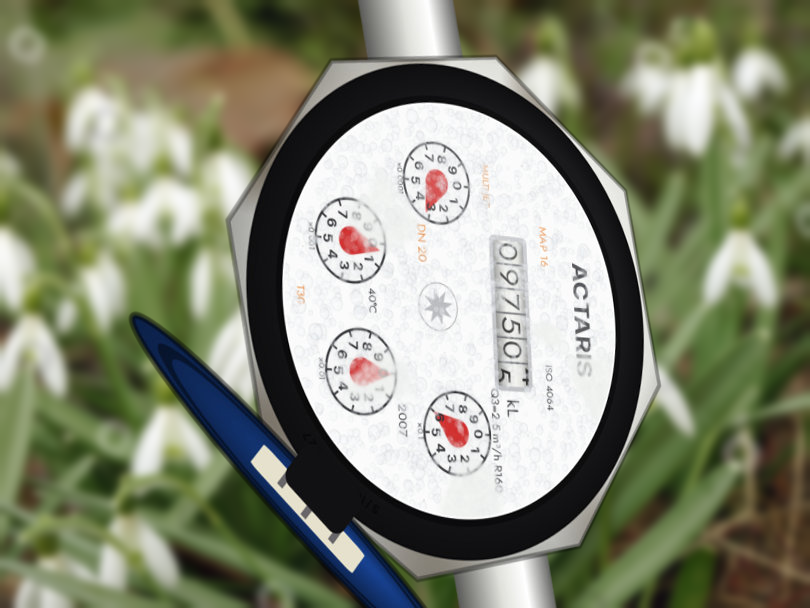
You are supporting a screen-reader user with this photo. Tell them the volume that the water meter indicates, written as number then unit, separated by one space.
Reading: 97504.6003 kL
